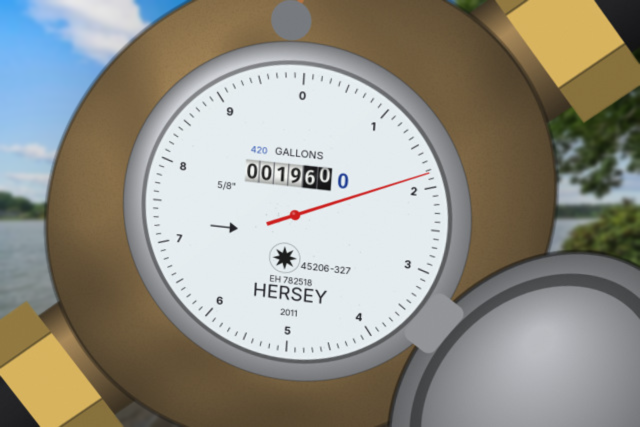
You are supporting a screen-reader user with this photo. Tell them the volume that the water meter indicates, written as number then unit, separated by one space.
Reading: 19601.8 gal
